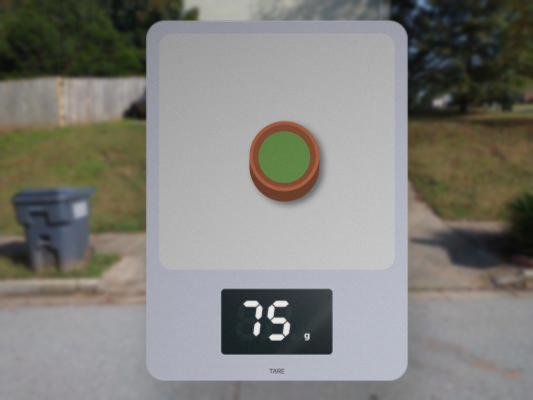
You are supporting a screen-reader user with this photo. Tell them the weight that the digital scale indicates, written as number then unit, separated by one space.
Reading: 75 g
